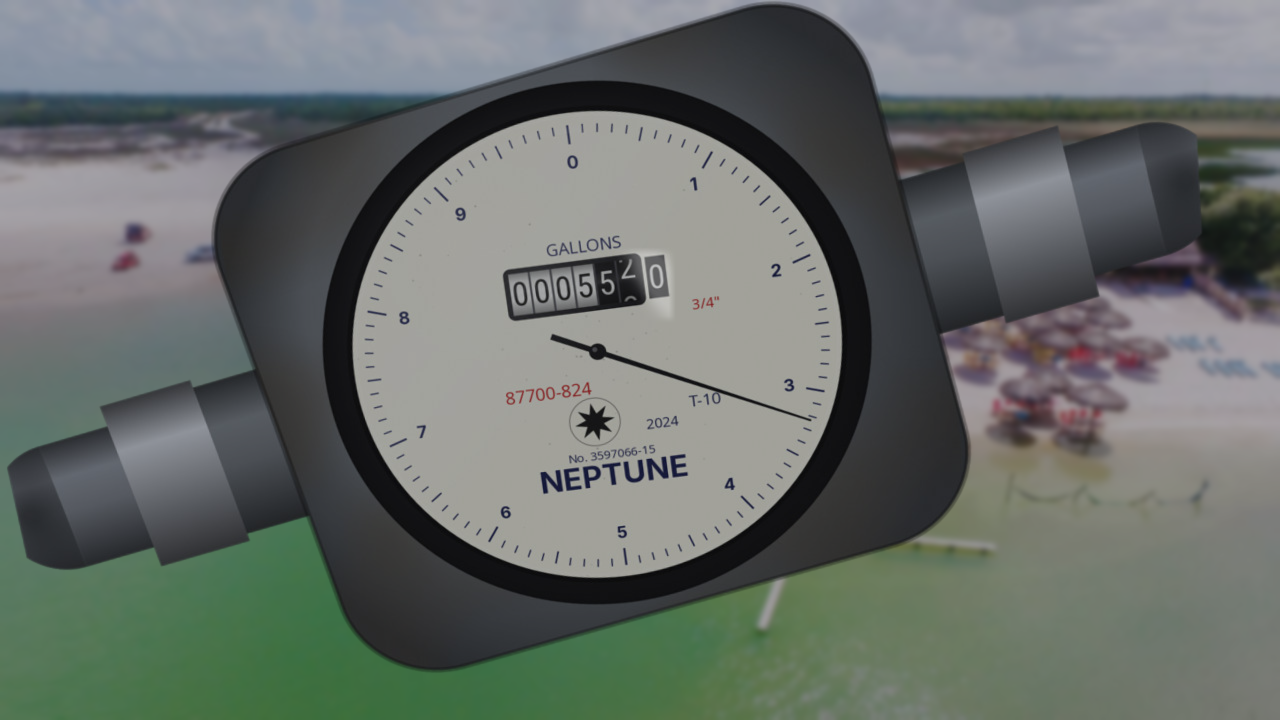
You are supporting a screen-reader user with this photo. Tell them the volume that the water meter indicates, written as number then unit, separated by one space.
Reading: 5523.2 gal
